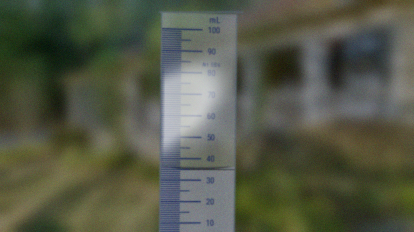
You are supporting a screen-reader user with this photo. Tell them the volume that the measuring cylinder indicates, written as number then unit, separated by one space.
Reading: 35 mL
